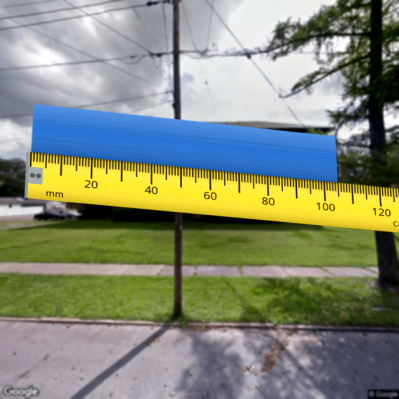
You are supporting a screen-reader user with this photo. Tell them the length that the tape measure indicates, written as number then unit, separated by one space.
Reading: 105 mm
